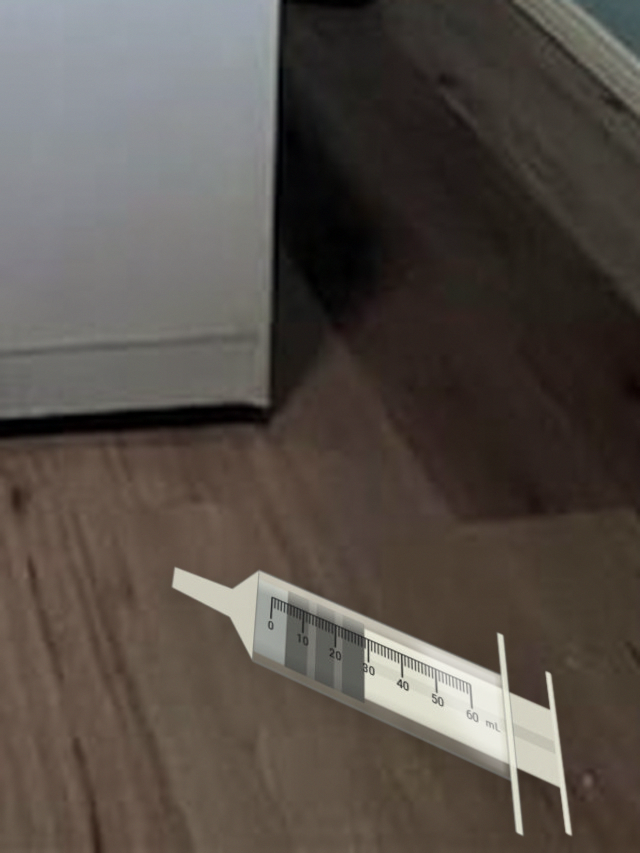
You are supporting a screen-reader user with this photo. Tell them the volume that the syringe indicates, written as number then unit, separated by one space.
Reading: 5 mL
